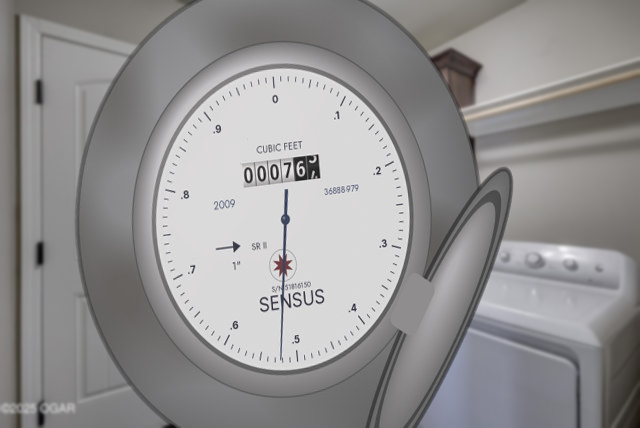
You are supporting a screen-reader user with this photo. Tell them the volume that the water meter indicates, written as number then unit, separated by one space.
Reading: 763.52 ft³
